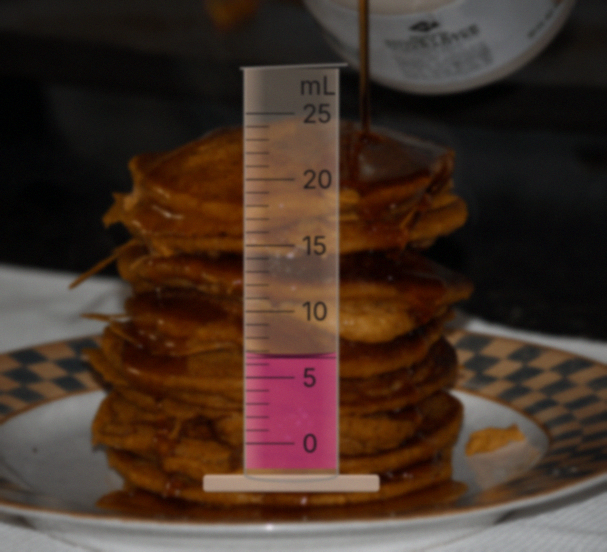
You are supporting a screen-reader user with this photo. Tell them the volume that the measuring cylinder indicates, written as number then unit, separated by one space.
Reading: 6.5 mL
